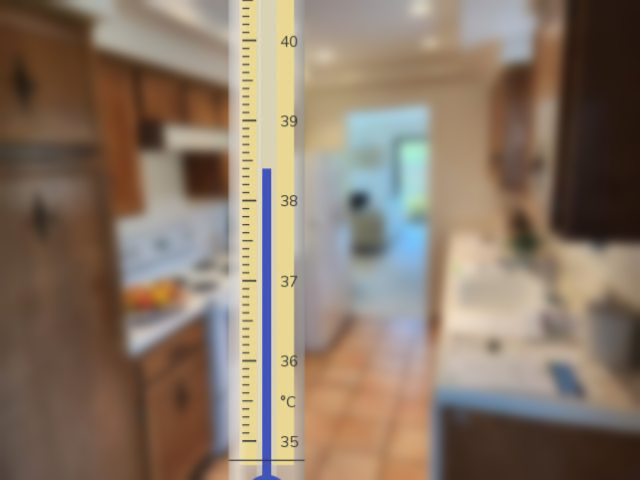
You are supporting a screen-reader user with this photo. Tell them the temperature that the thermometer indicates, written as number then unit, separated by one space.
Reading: 38.4 °C
